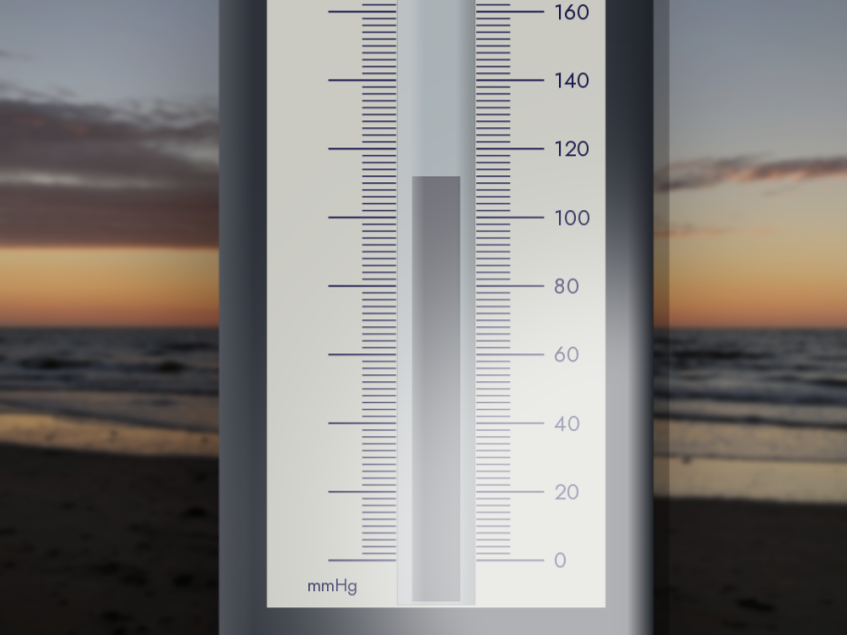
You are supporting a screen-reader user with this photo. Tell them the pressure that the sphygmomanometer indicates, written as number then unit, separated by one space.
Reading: 112 mmHg
